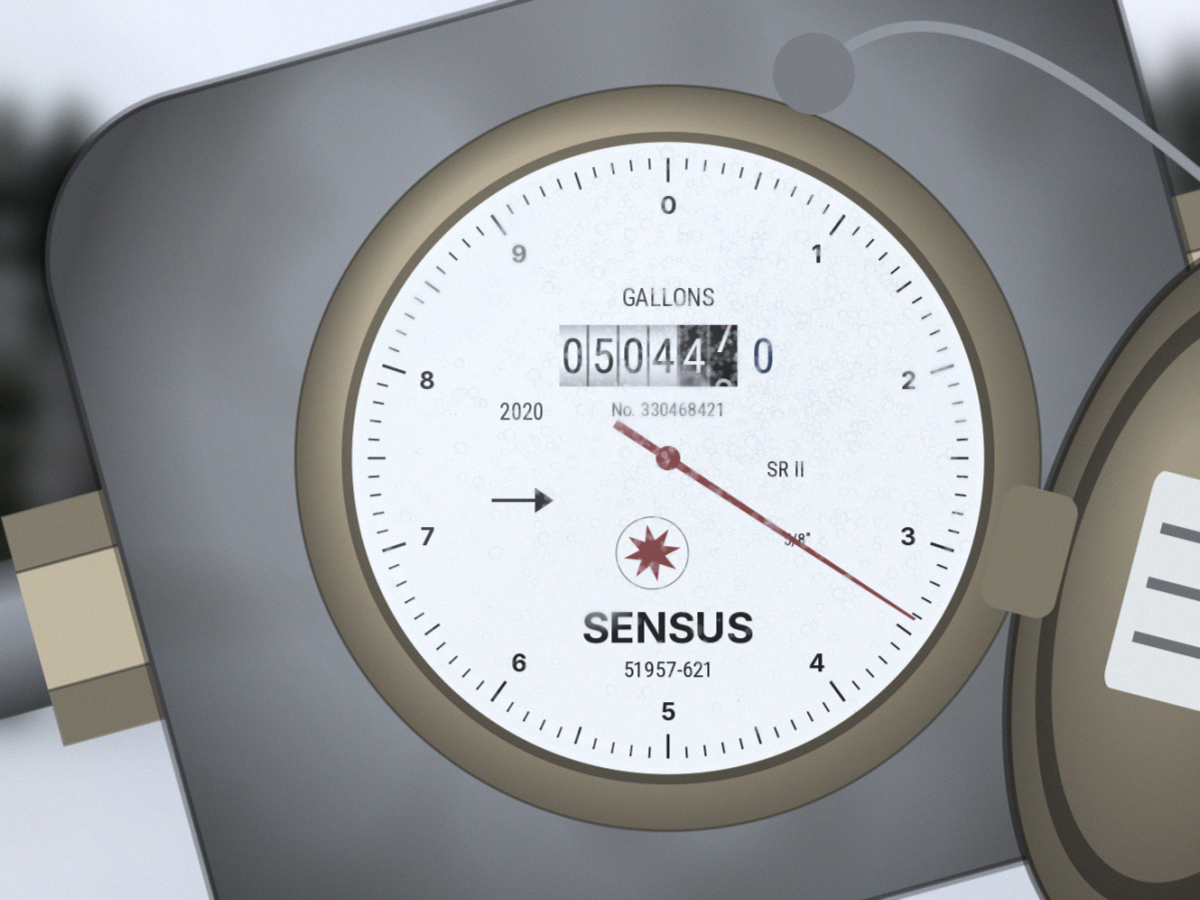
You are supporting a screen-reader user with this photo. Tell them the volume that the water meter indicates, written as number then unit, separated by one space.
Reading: 504473.4 gal
